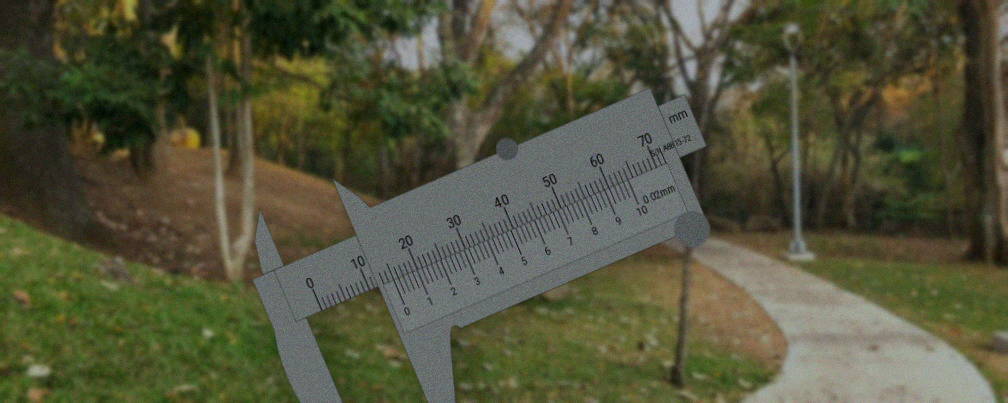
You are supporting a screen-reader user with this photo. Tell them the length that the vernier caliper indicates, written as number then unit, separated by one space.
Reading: 15.0 mm
